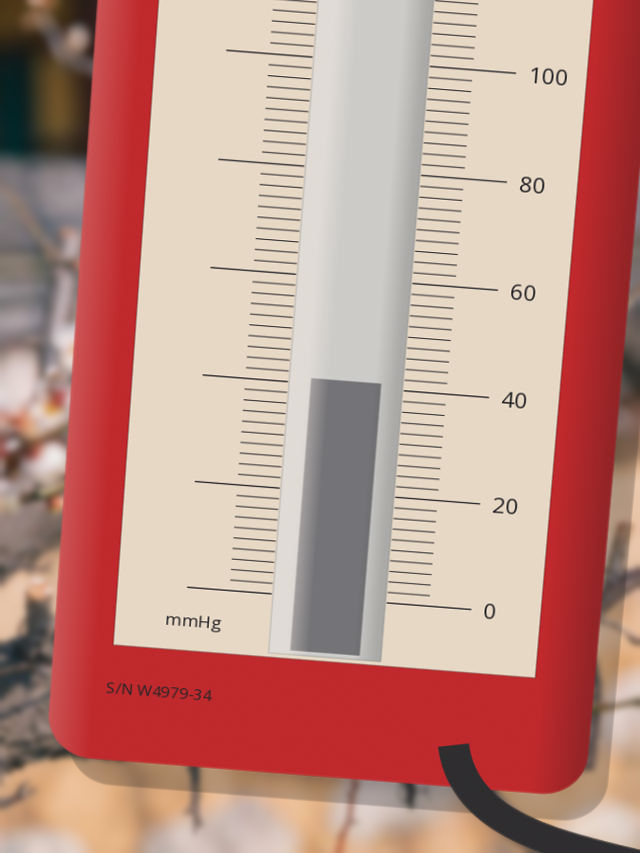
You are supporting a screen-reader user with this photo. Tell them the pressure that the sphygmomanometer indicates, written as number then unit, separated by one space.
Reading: 41 mmHg
